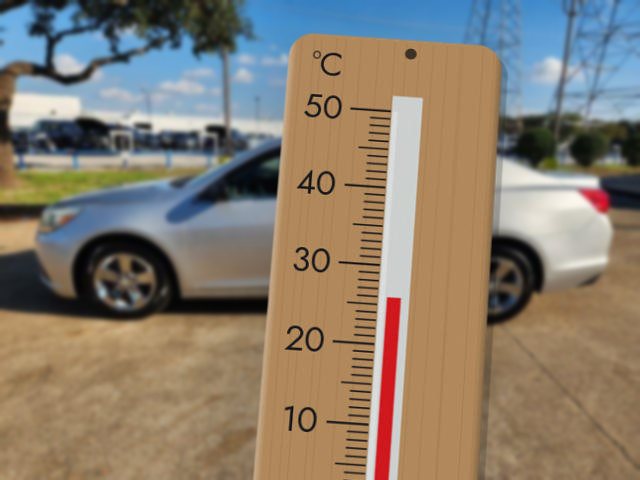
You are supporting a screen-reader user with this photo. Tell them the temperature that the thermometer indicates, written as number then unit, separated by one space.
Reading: 26 °C
